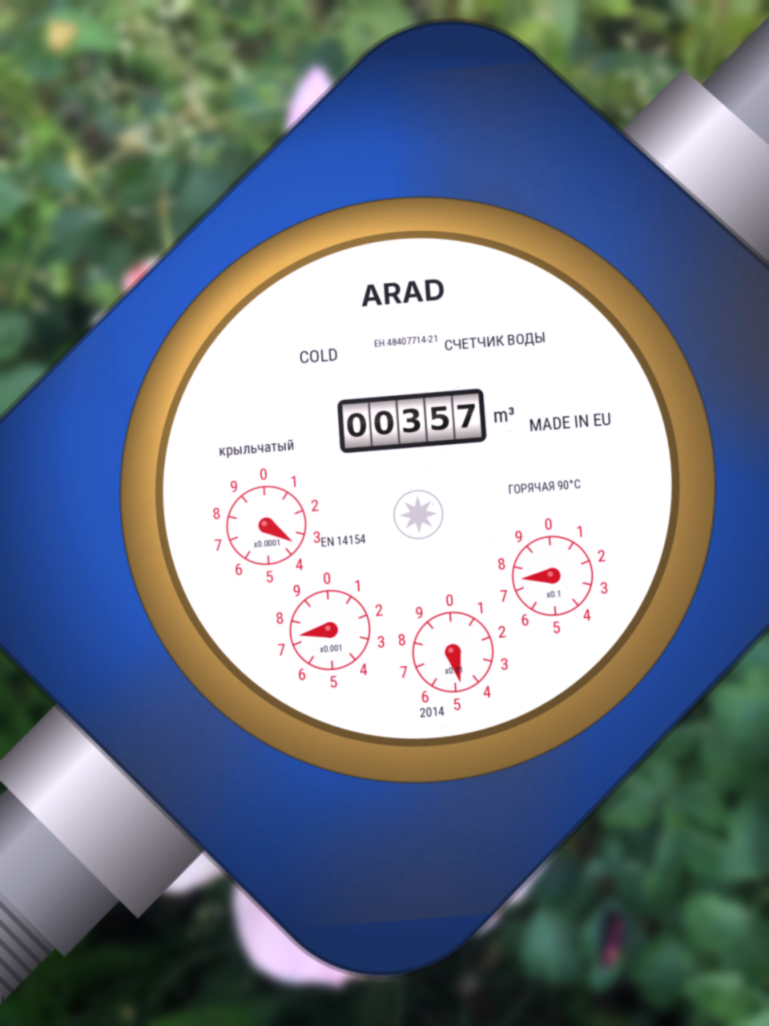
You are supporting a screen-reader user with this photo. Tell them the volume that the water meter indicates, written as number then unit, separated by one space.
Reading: 357.7473 m³
